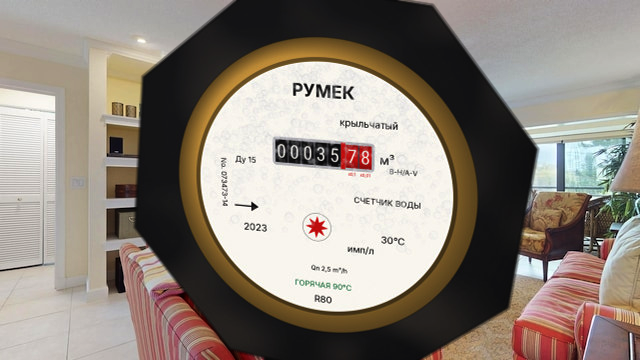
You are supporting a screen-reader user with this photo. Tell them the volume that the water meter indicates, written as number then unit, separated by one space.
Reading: 35.78 m³
